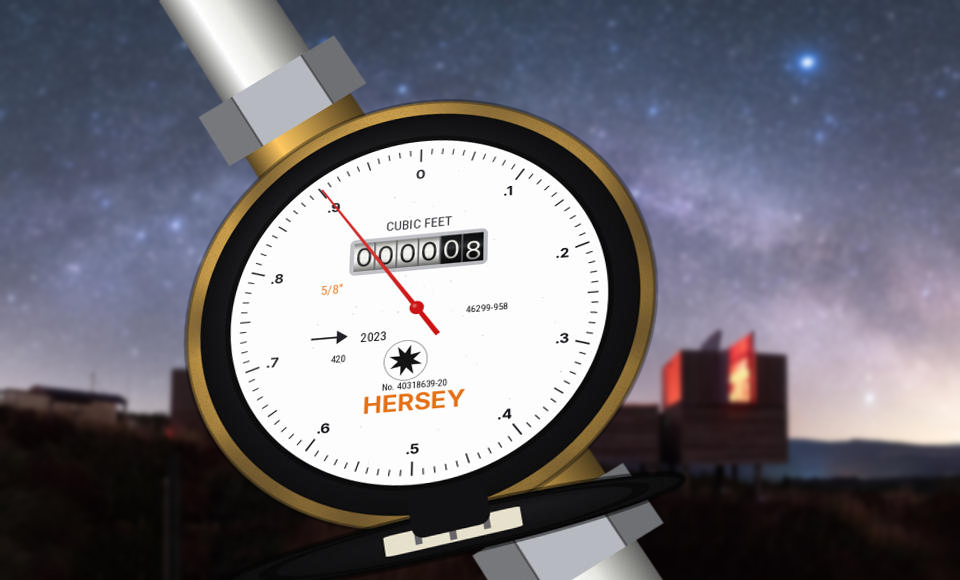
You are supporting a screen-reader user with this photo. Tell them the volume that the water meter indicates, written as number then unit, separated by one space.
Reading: 7.90 ft³
